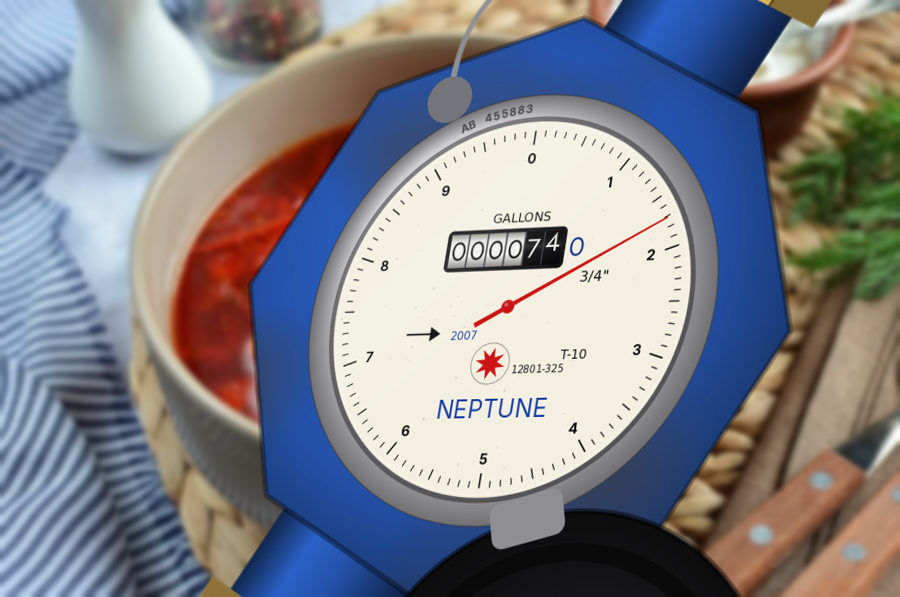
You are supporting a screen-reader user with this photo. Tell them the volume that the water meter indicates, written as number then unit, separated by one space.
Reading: 741.7 gal
